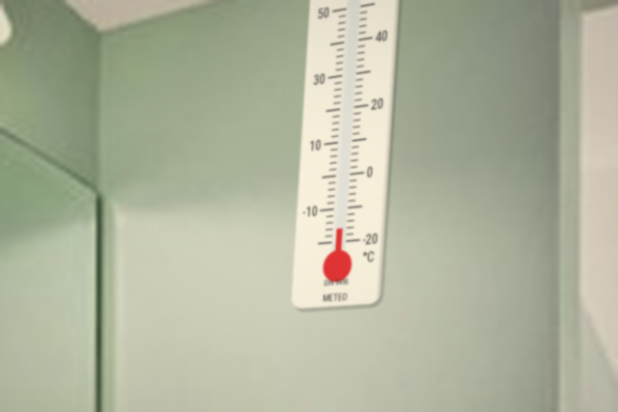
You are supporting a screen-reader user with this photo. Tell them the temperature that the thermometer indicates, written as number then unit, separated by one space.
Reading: -16 °C
